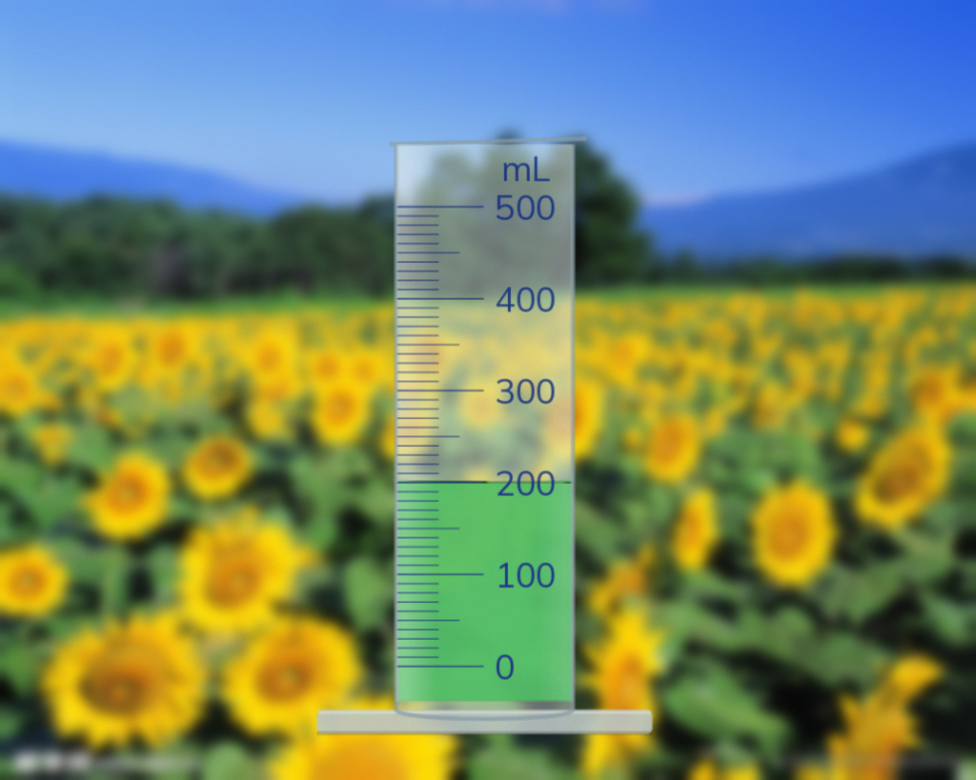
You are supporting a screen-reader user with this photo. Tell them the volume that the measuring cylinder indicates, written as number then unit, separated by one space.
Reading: 200 mL
